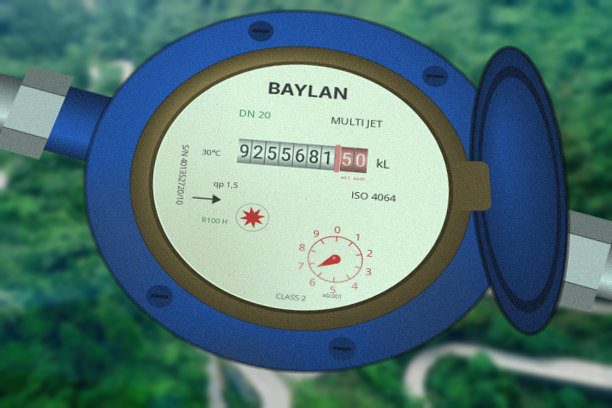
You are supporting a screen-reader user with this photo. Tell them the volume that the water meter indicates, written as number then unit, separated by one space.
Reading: 9255681.506 kL
